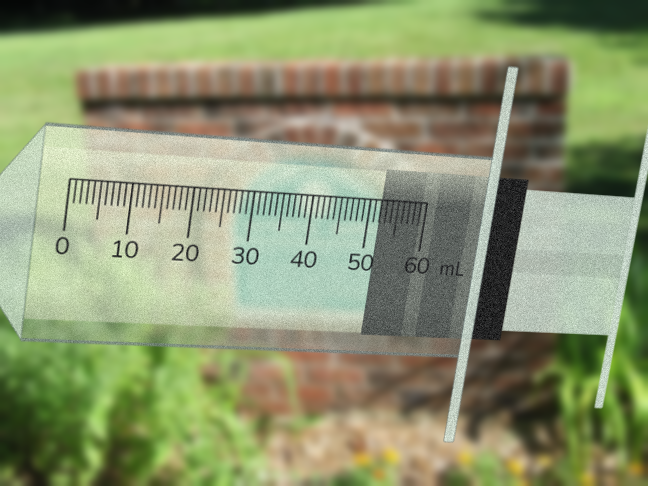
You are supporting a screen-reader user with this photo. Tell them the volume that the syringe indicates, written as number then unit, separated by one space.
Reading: 52 mL
